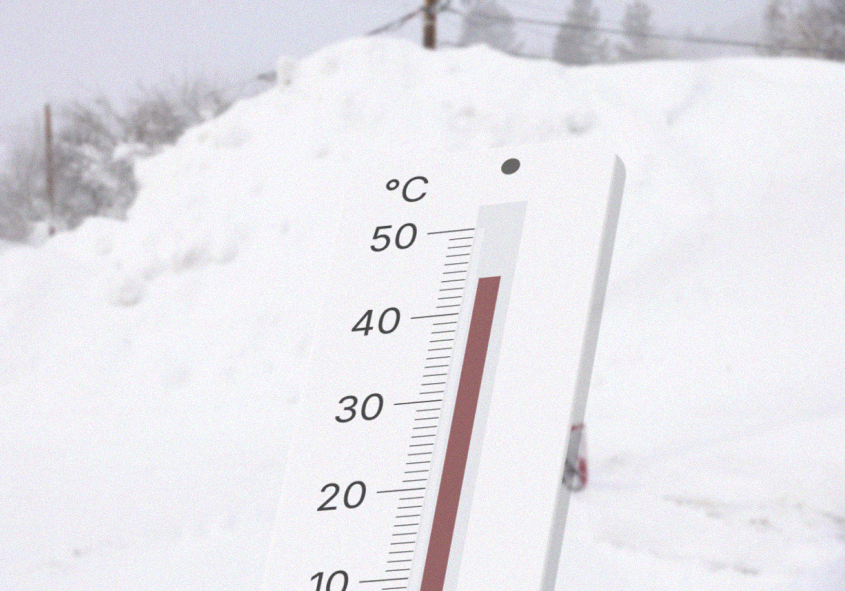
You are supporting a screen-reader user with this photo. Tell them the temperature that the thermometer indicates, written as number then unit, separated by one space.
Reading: 44 °C
